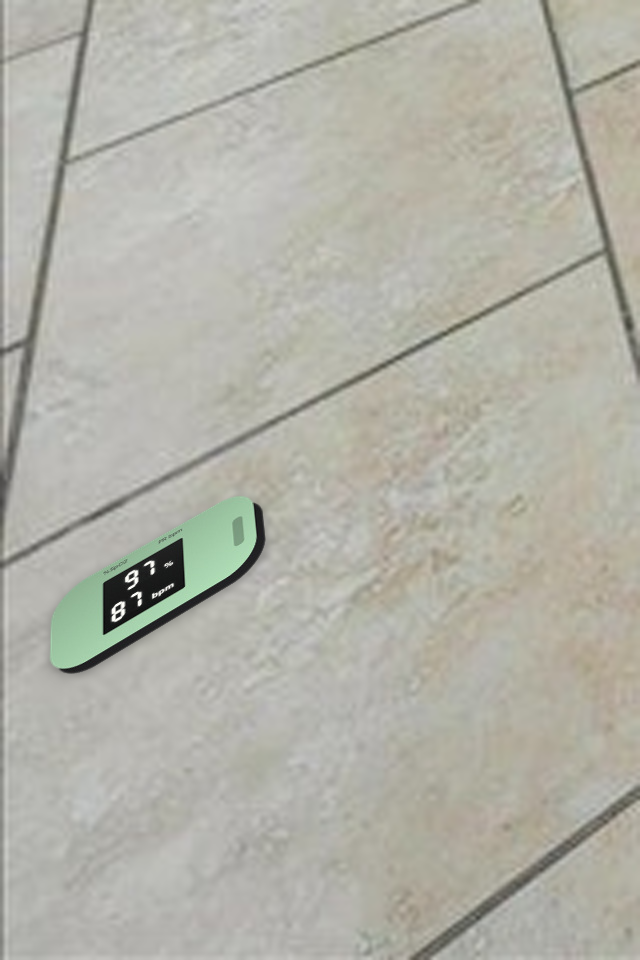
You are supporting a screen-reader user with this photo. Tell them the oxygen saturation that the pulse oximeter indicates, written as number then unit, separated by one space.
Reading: 97 %
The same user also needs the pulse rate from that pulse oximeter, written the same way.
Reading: 87 bpm
